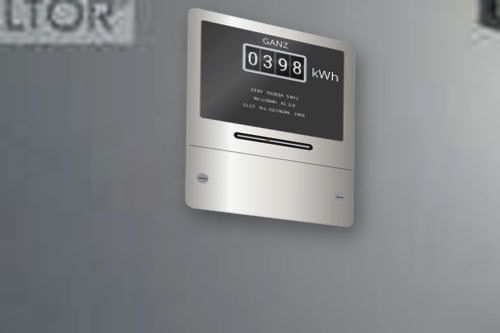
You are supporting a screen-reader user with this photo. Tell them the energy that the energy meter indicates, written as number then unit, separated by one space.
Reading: 398 kWh
